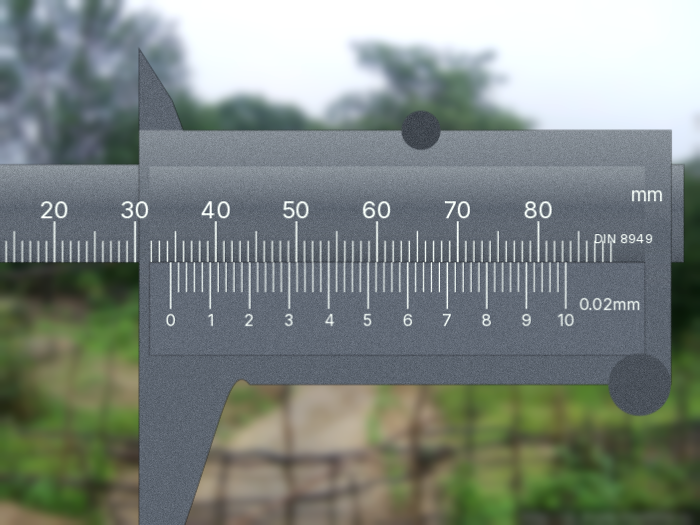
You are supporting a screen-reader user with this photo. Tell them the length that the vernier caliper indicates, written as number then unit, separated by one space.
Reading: 34.4 mm
